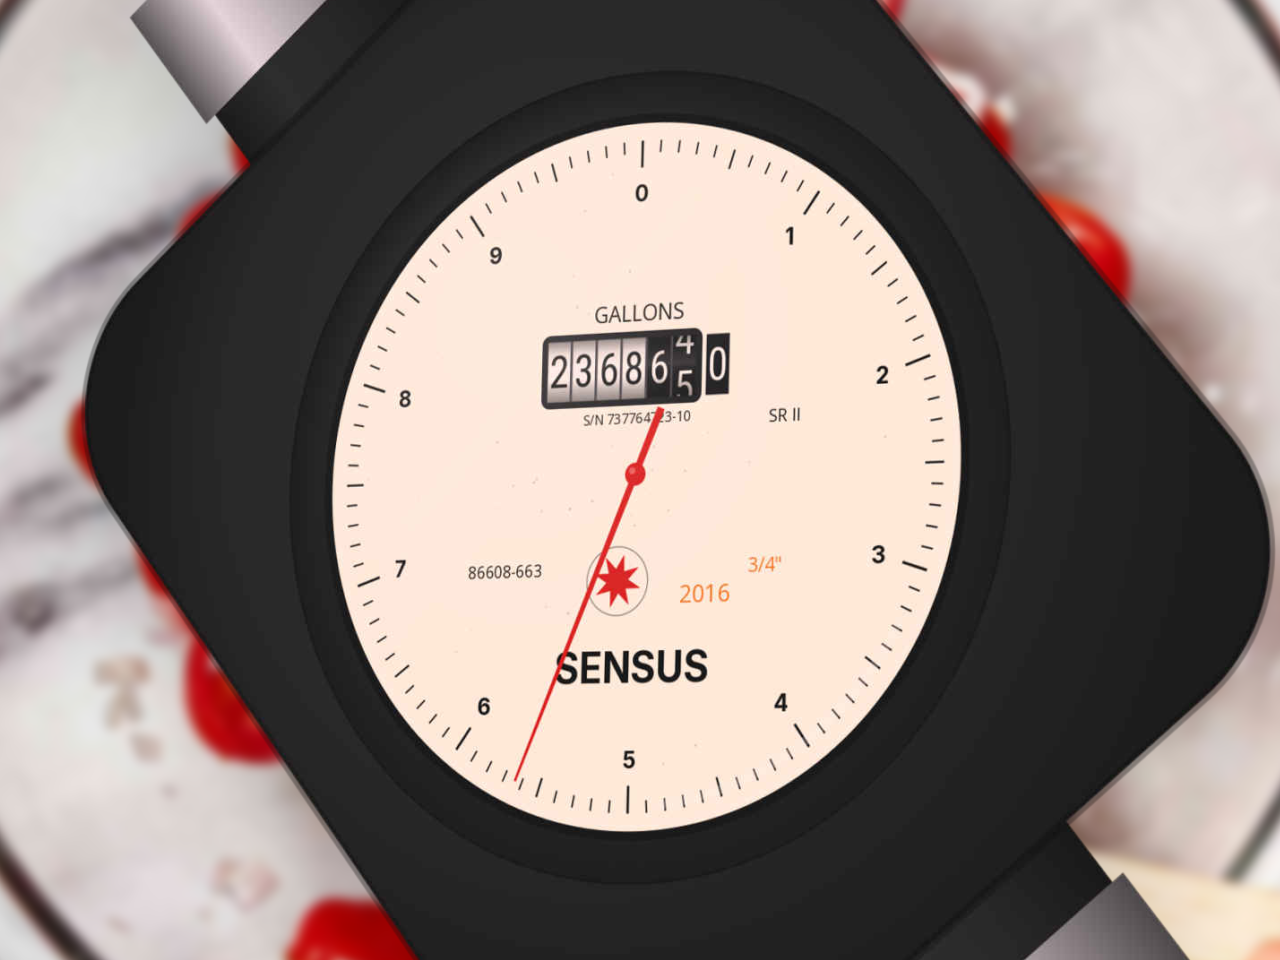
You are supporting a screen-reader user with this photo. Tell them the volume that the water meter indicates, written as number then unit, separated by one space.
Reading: 2368645.6 gal
